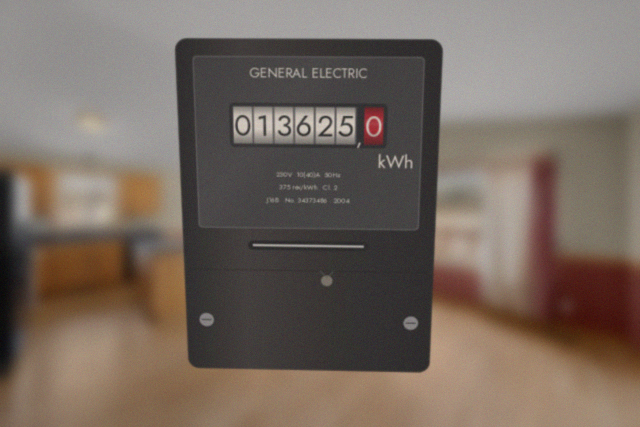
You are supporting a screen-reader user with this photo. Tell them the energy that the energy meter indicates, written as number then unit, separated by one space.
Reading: 13625.0 kWh
